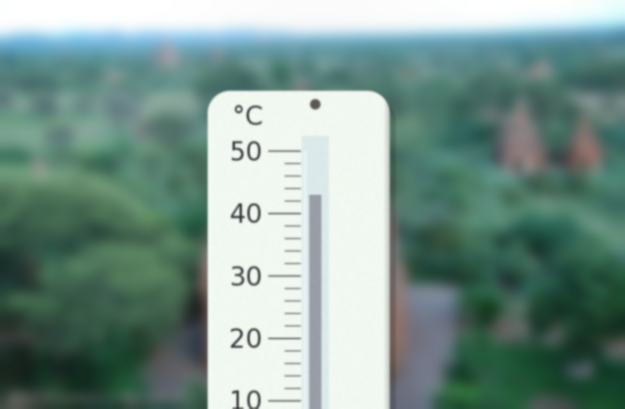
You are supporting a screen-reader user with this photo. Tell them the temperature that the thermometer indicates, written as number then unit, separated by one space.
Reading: 43 °C
